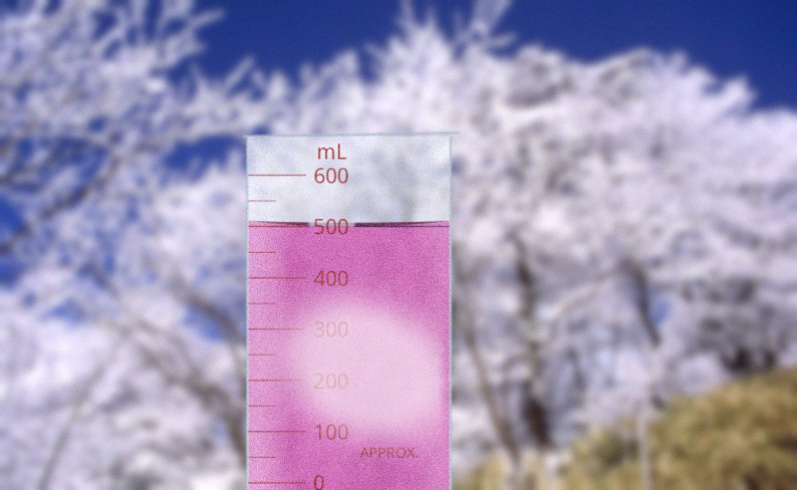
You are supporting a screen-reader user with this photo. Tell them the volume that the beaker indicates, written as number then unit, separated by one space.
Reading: 500 mL
